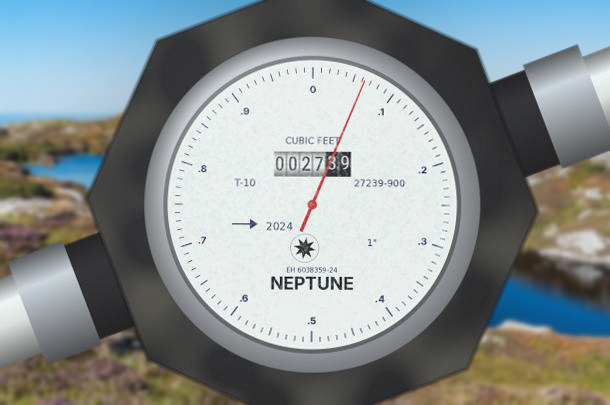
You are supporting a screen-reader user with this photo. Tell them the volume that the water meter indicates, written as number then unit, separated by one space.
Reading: 2739.06 ft³
